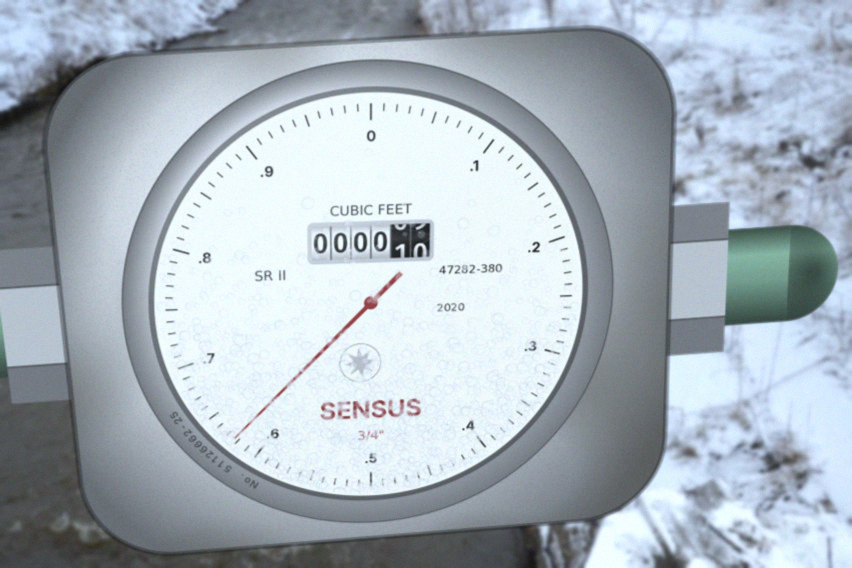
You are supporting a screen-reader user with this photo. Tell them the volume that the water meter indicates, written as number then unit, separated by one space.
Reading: 9.62 ft³
